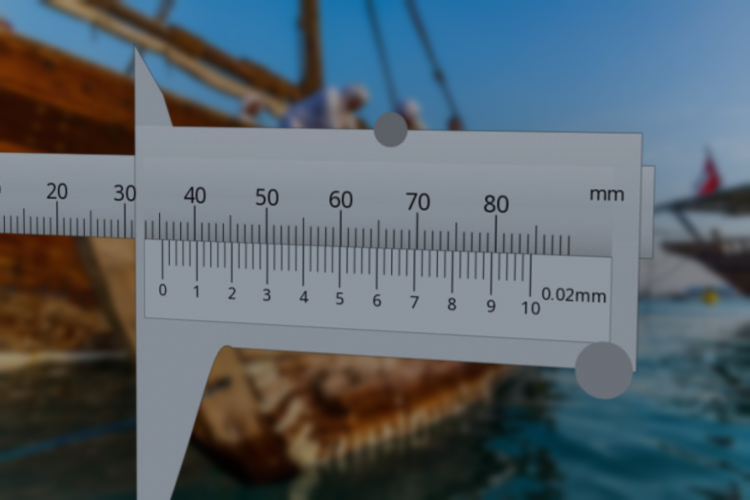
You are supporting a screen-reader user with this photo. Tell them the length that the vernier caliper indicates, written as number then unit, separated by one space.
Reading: 35.4 mm
